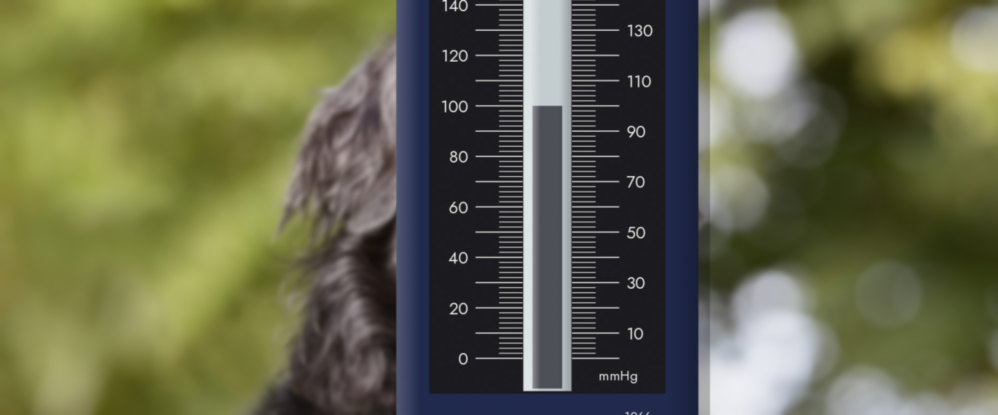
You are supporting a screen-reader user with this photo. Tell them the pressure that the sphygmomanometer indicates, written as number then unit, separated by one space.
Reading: 100 mmHg
